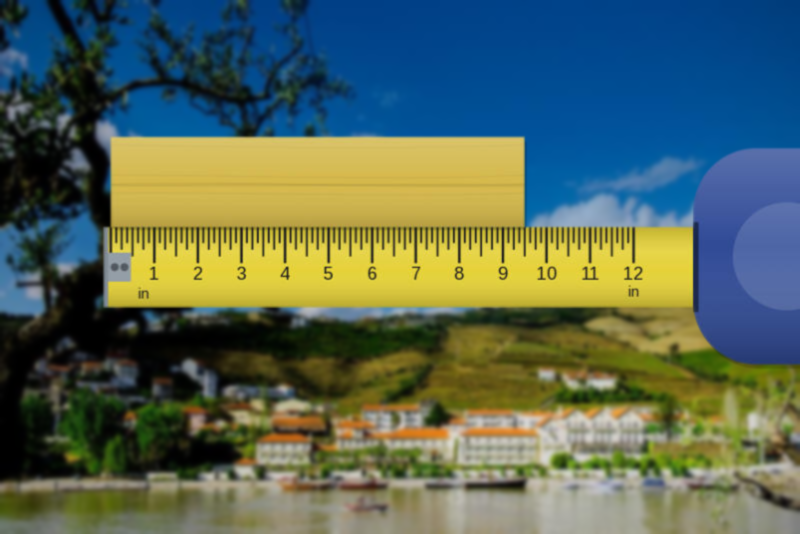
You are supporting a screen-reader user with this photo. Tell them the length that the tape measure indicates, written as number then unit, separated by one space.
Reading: 9.5 in
